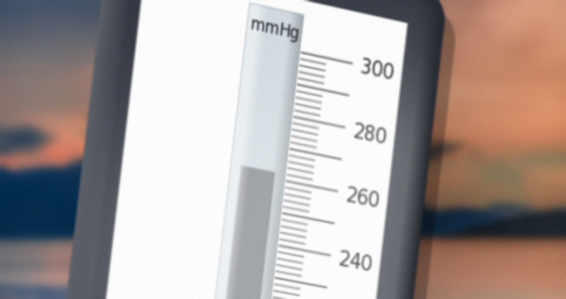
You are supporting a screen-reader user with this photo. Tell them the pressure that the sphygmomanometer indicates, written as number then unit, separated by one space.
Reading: 262 mmHg
